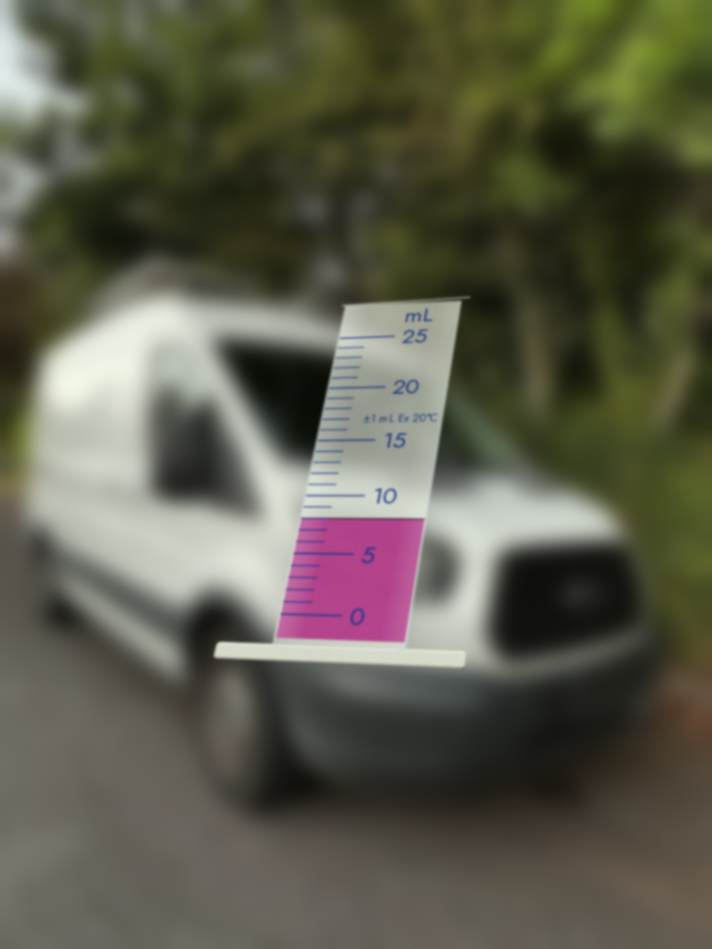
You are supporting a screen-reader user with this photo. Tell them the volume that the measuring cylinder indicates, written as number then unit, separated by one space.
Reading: 8 mL
